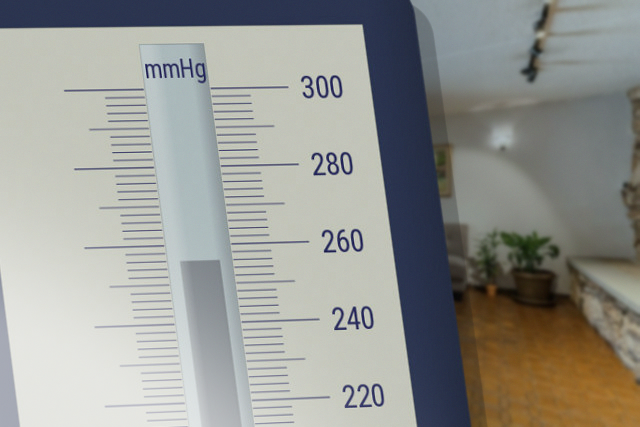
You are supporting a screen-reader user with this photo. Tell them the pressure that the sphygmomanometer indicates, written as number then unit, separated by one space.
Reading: 256 mmHg
